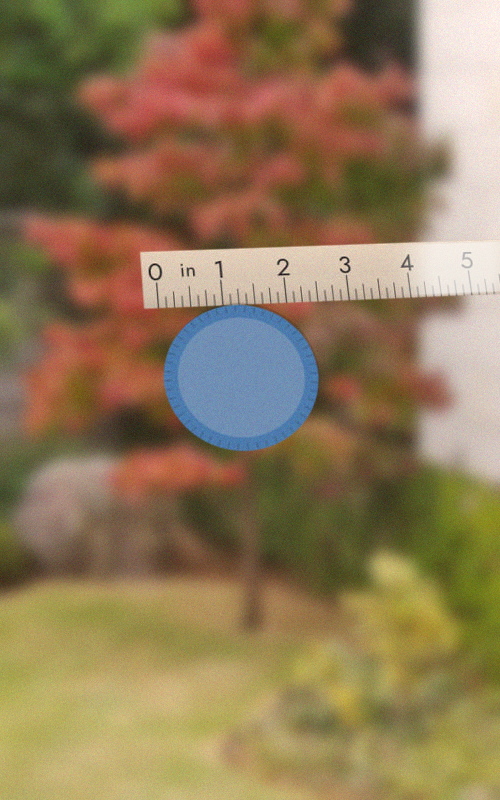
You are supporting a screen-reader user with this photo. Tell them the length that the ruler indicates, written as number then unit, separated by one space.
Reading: 2.375 in
